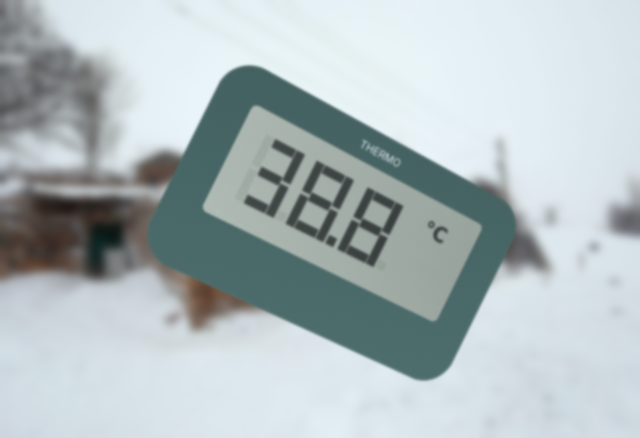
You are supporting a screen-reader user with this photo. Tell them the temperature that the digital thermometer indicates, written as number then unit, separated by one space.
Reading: 38.8 °C
